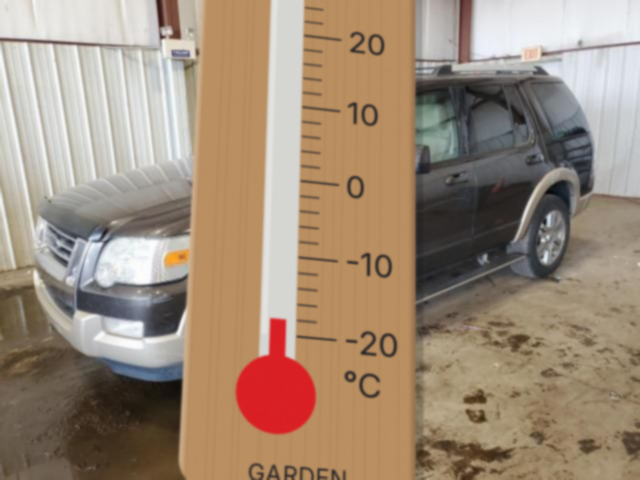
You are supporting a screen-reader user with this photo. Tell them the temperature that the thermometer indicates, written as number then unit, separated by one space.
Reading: -18 °C
